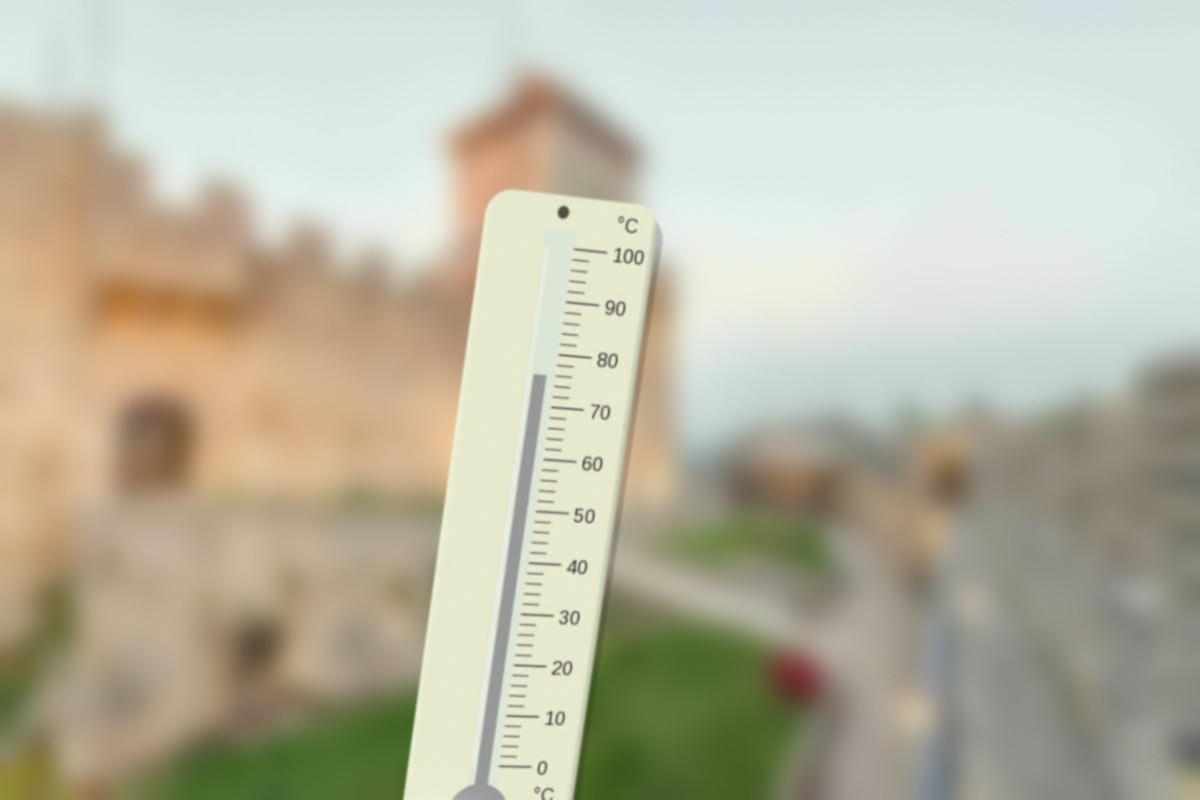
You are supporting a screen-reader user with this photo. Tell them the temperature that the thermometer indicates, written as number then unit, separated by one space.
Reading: 76 °C
